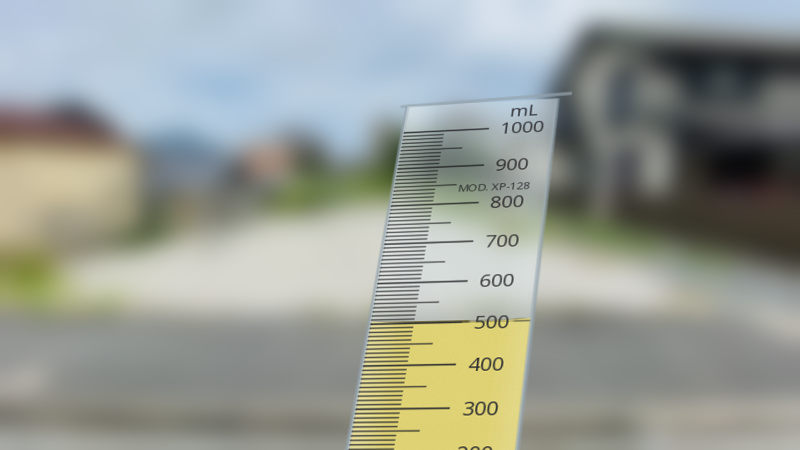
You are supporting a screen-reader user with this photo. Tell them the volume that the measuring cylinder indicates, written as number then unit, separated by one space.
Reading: 500 mL
